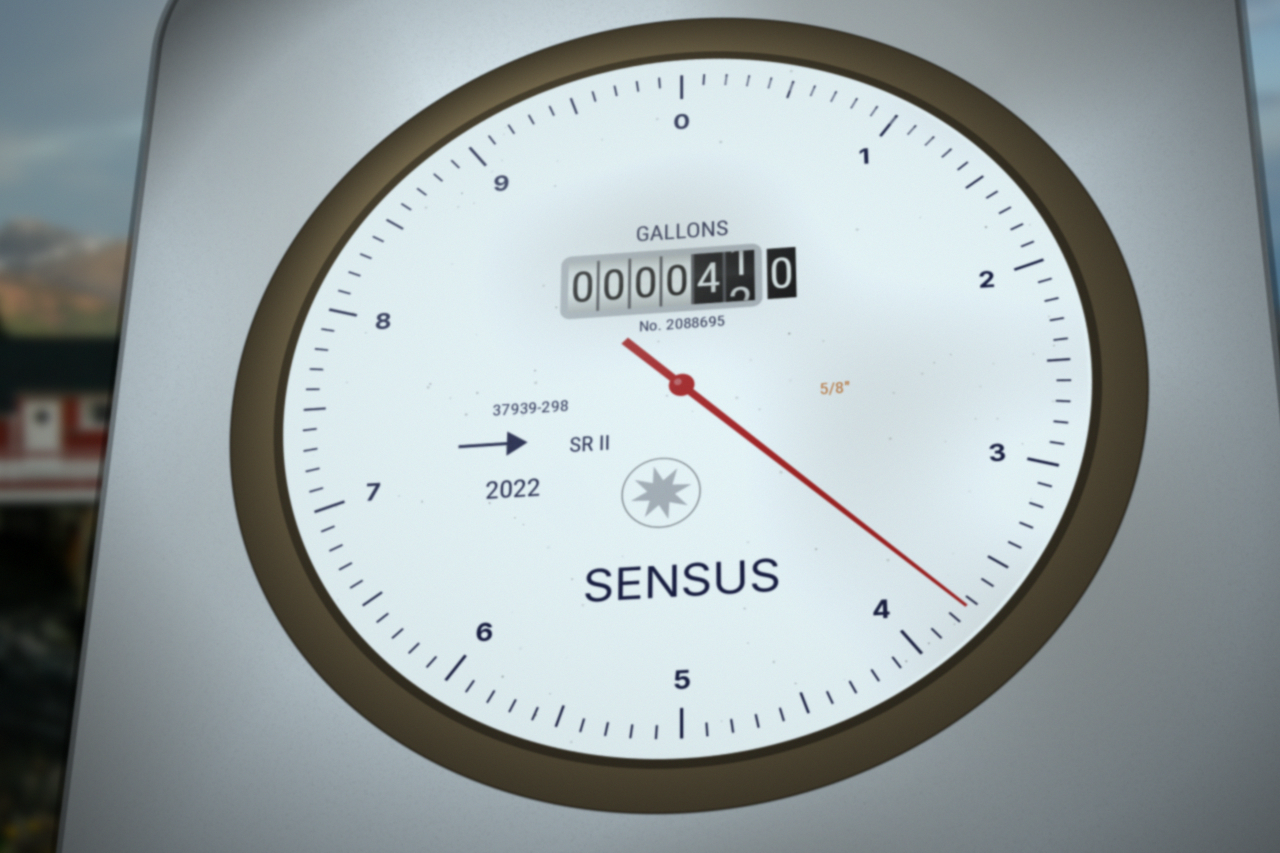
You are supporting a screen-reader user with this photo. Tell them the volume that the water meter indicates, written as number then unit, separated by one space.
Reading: 413.7 gal
